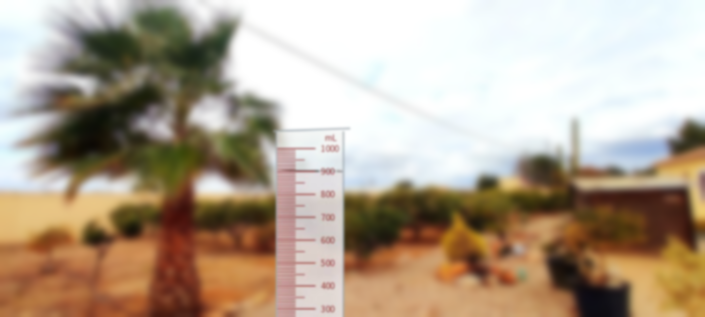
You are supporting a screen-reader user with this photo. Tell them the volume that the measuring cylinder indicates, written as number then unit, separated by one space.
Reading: 900 mL
